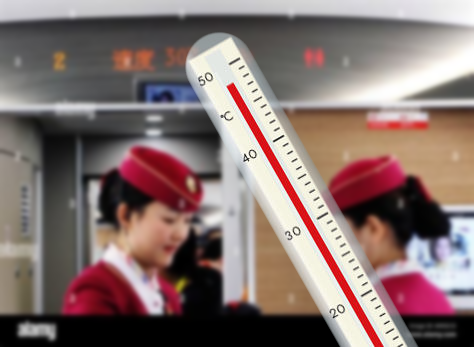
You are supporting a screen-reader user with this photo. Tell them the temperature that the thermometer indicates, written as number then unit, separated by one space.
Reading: 48 °C
